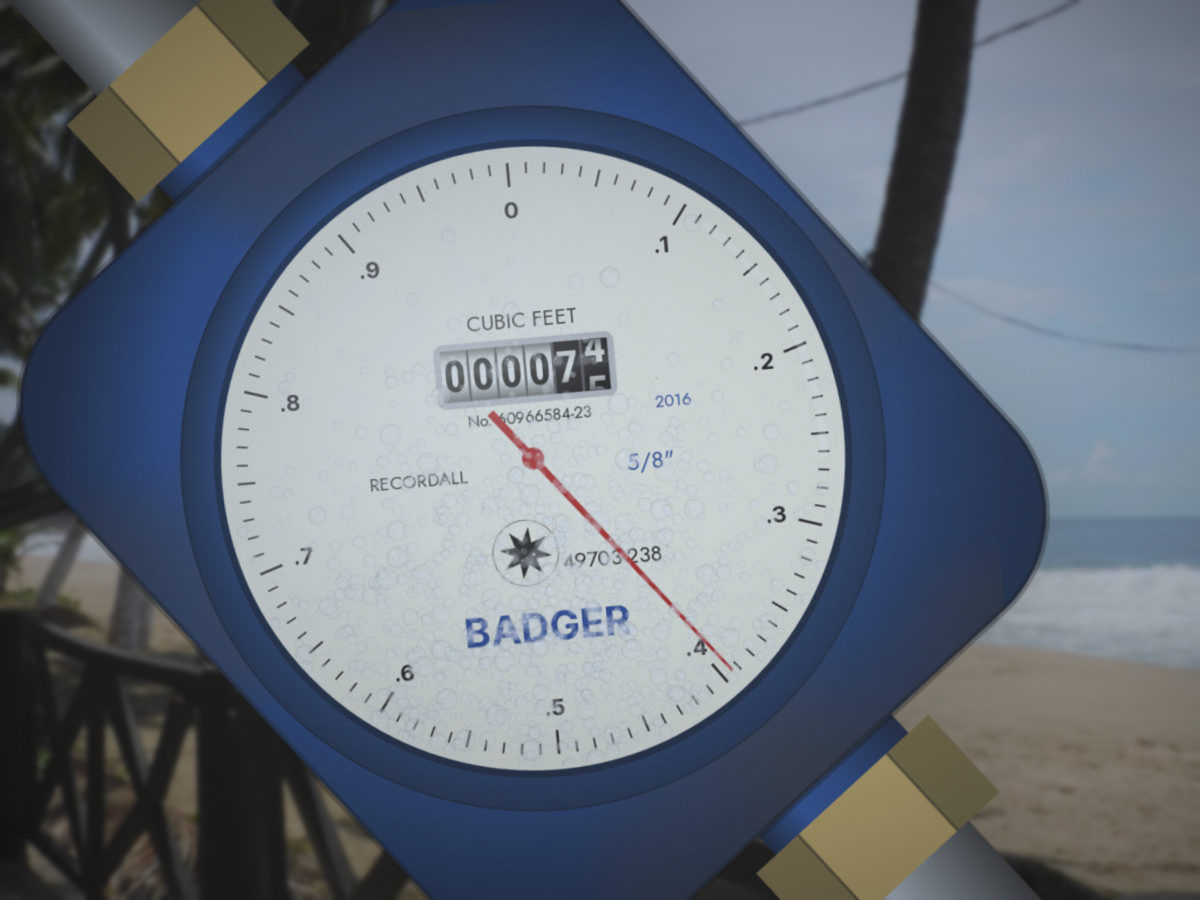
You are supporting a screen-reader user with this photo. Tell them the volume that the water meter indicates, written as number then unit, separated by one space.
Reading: 74.39 ft³
